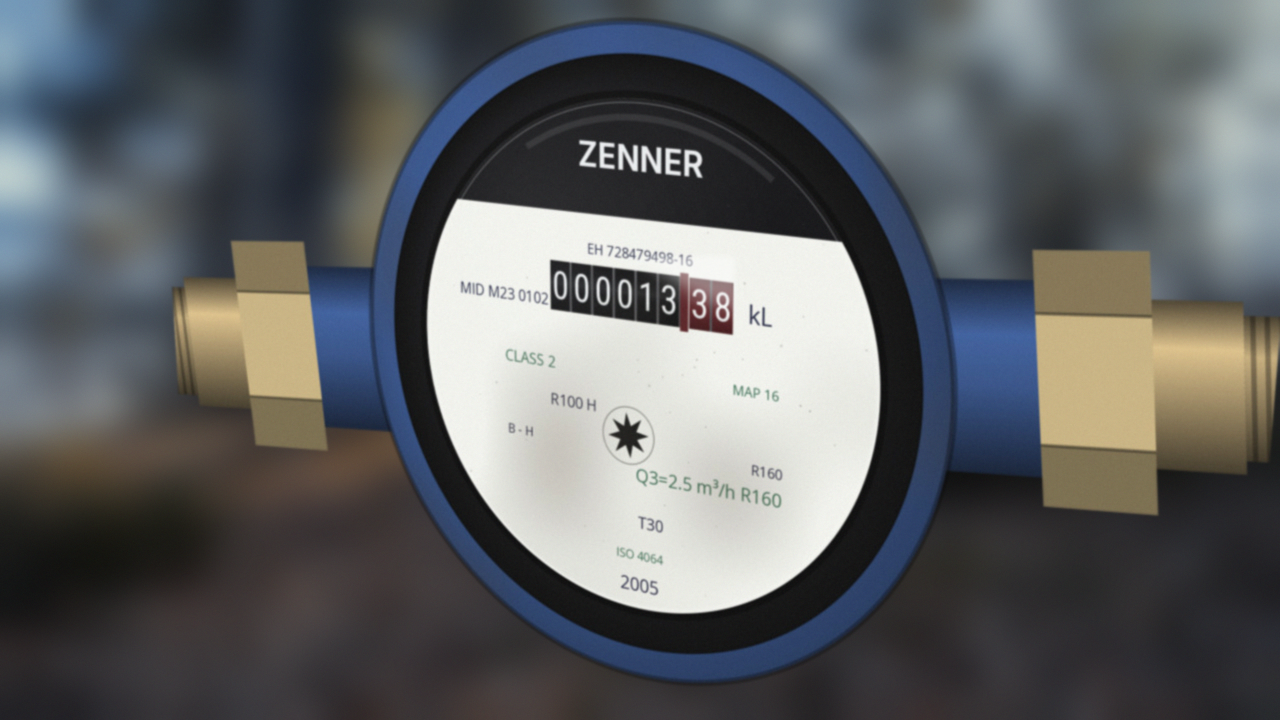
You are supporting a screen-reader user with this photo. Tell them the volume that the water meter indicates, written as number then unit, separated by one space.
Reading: 13.38 kL
